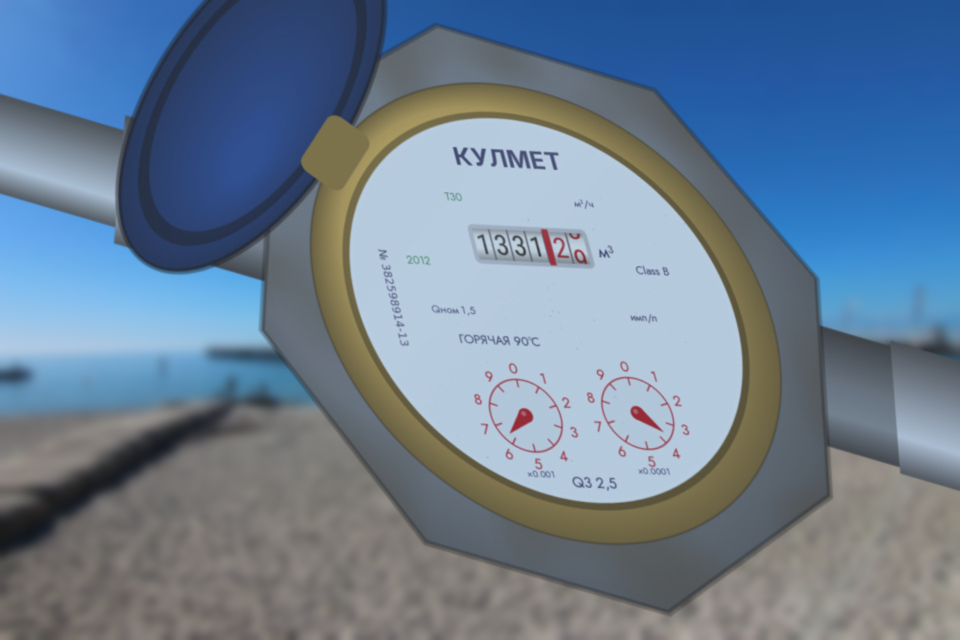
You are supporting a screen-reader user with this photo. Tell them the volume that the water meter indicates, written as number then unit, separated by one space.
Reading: 1331.2863 m³
